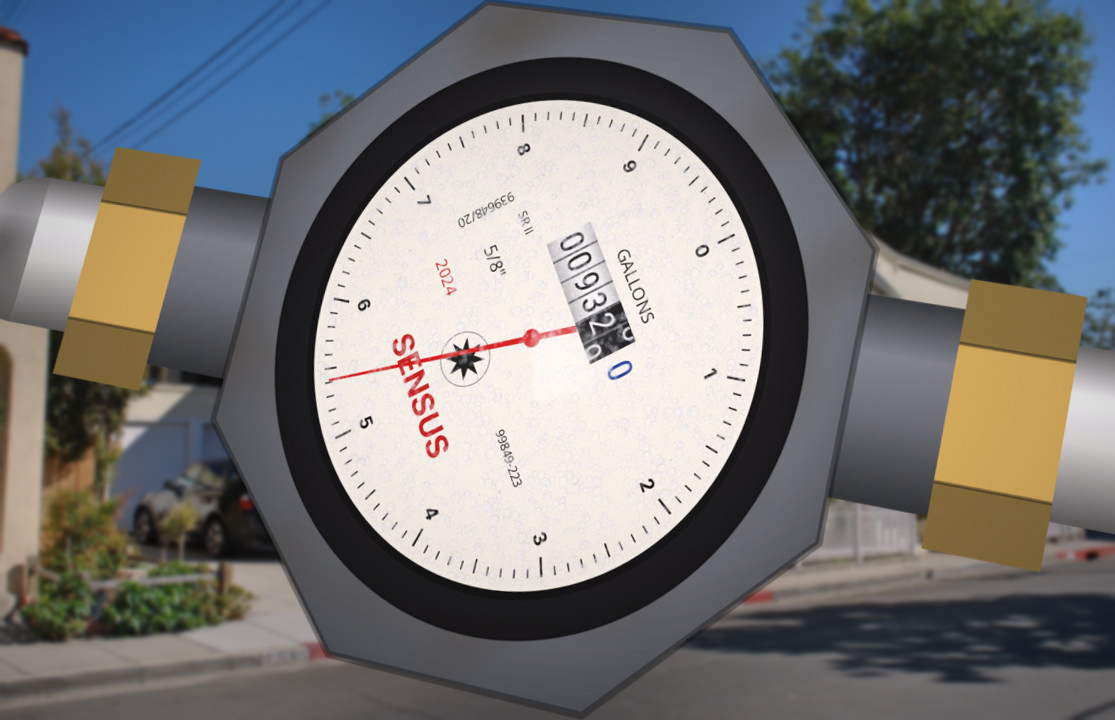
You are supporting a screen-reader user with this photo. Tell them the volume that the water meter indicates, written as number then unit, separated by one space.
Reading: 93285.4 gal
